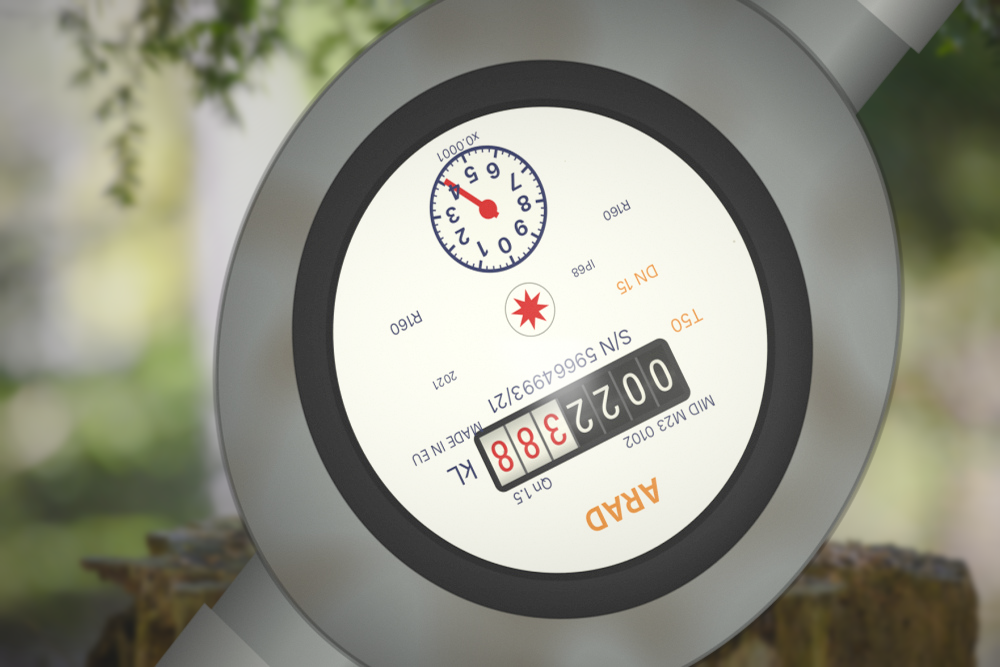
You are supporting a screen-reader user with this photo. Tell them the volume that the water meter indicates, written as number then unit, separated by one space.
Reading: 22.3884 kL
